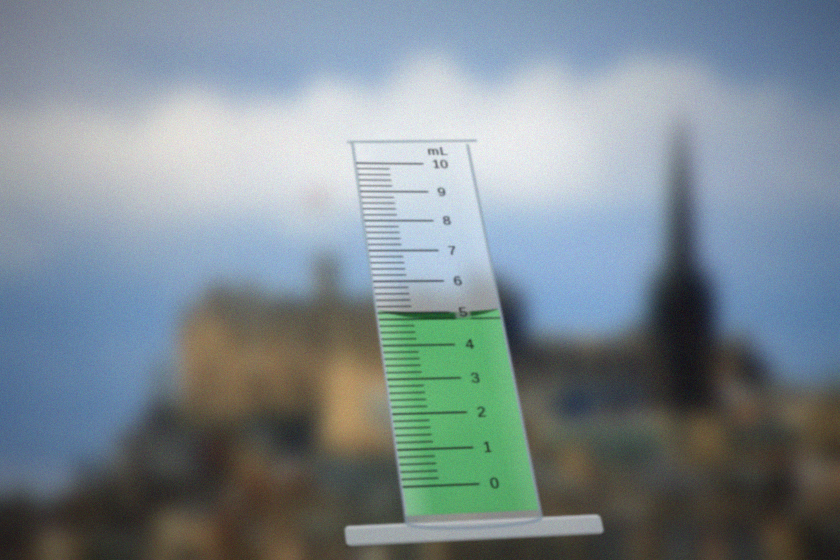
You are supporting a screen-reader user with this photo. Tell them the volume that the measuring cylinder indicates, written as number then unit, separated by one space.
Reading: 4.8 mL
